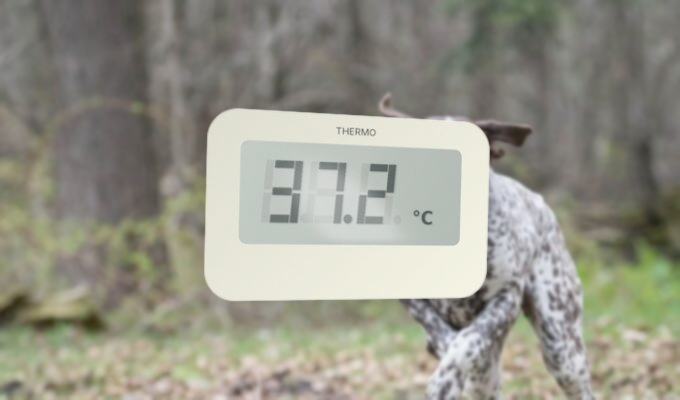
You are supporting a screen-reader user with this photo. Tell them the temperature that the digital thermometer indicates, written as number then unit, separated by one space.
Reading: 37.2 °C
